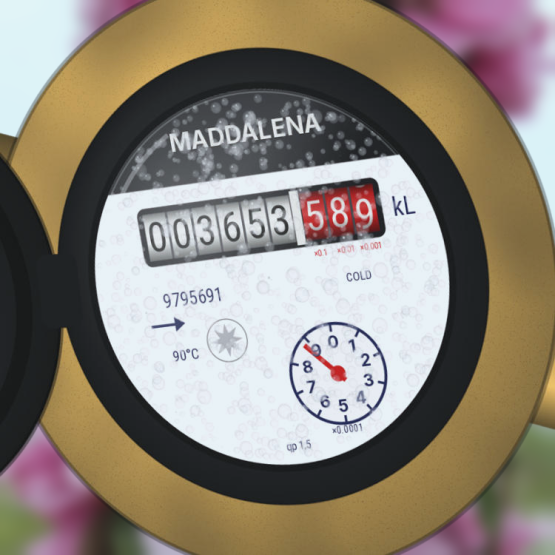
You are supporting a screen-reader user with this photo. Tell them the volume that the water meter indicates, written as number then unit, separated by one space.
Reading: 3653.5888 kL
